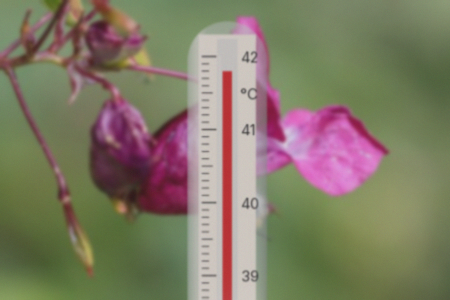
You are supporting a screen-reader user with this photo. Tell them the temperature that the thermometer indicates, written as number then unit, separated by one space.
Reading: 41.8 °C
